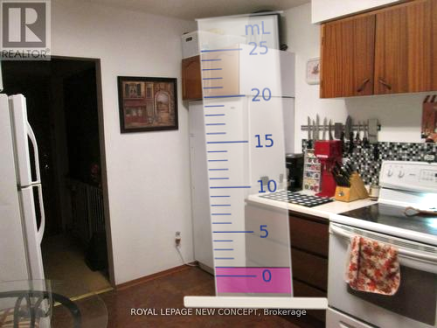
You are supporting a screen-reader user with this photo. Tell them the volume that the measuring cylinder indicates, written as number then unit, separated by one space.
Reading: 1 mL
